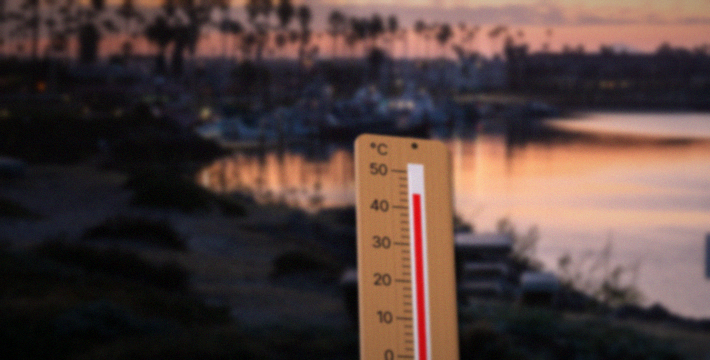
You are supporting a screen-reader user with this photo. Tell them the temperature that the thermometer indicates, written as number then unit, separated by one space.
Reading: 44 °C
